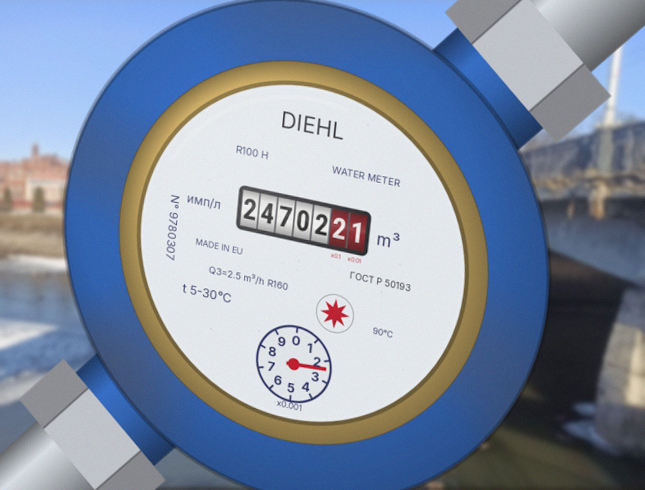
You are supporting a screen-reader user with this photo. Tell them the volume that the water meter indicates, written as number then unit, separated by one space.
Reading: 24702.212 m³
